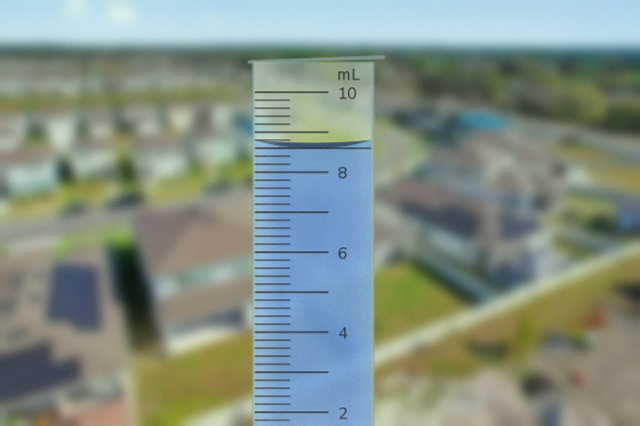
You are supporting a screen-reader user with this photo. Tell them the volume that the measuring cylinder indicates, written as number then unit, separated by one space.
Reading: 8.6 mL
